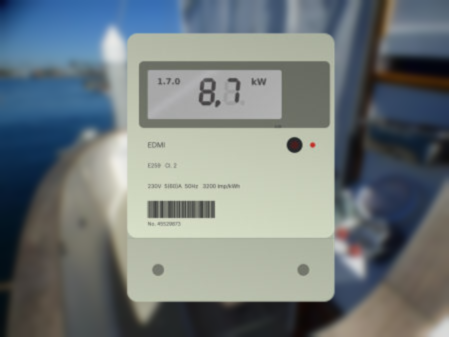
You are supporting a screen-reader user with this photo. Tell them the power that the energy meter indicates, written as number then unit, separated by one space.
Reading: 8.7 kW
